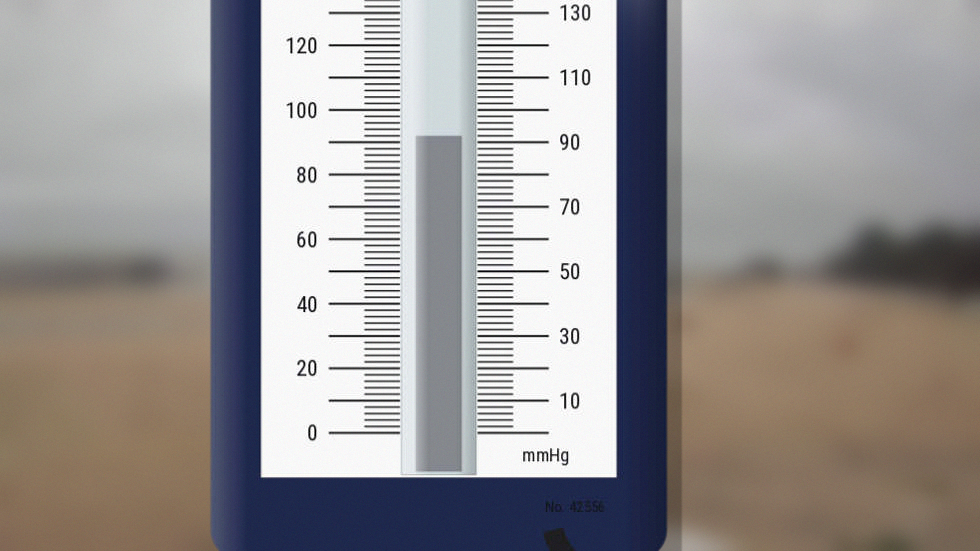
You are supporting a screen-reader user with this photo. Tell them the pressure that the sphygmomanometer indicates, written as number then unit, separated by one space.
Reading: 92 mmHg
